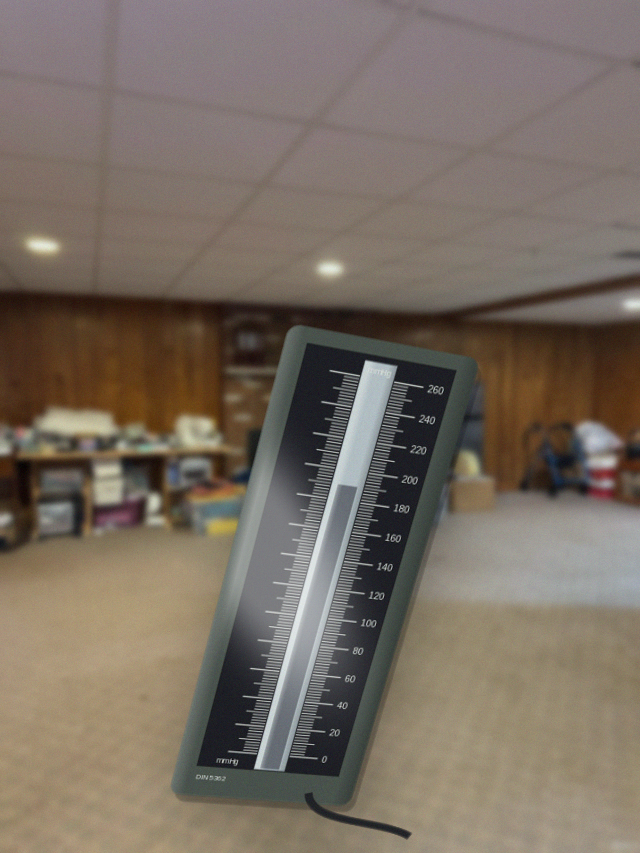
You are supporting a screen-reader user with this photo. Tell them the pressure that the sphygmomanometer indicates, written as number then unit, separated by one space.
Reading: 190 mmHg
